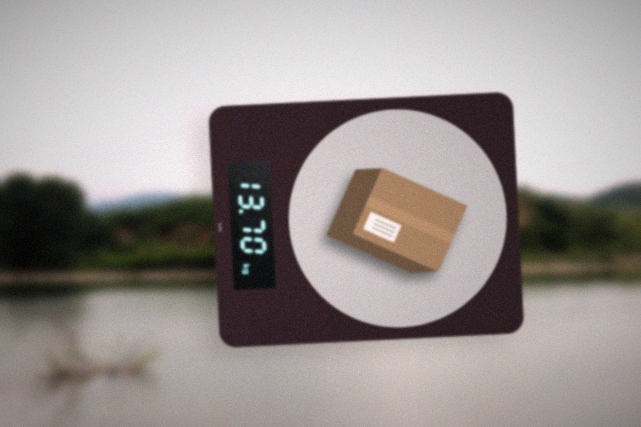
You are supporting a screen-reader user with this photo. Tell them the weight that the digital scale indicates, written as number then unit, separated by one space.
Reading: 13.70 kg
